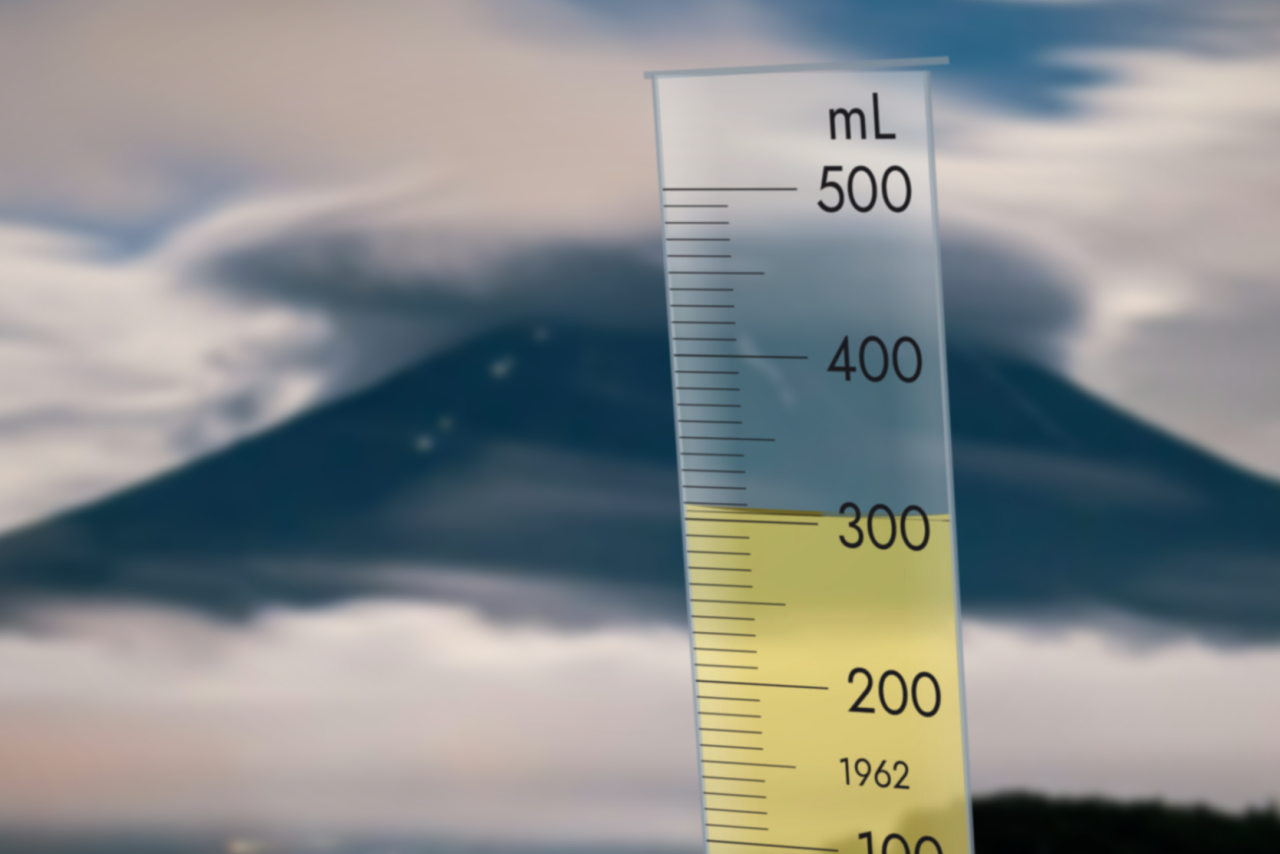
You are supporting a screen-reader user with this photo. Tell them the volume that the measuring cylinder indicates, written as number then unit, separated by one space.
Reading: 305 mL
